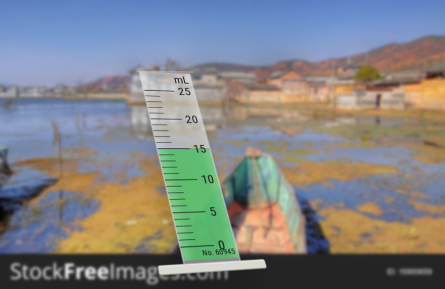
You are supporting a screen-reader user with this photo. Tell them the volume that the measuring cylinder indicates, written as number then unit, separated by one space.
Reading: 15 mL
